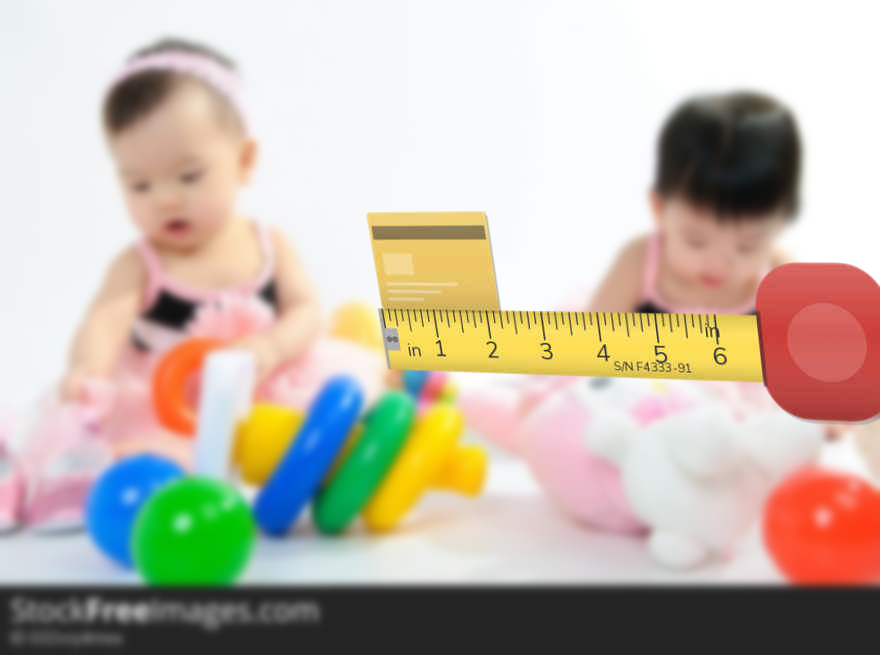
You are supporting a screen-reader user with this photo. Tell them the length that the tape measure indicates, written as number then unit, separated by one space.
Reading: 2.25 in
